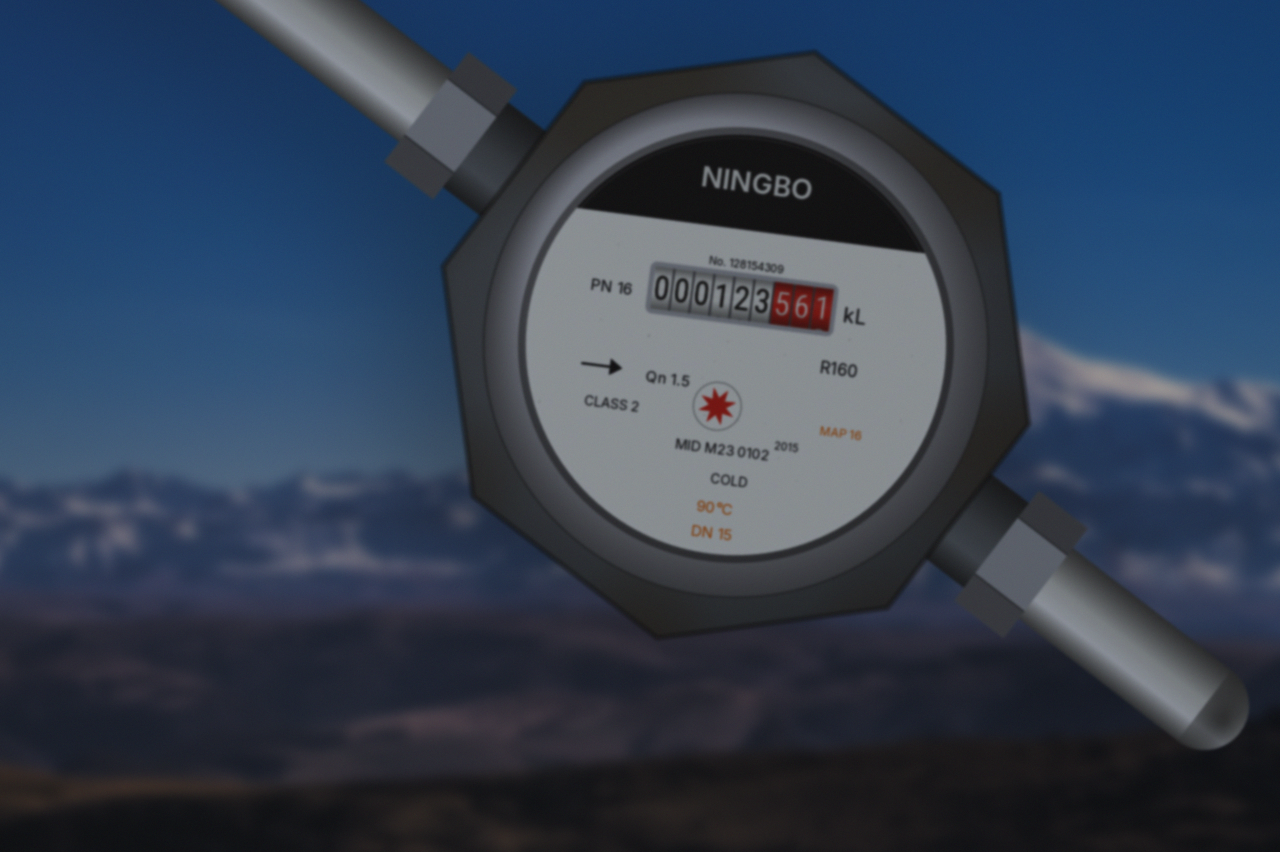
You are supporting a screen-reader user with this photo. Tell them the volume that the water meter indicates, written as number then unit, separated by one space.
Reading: 123.561 kL
